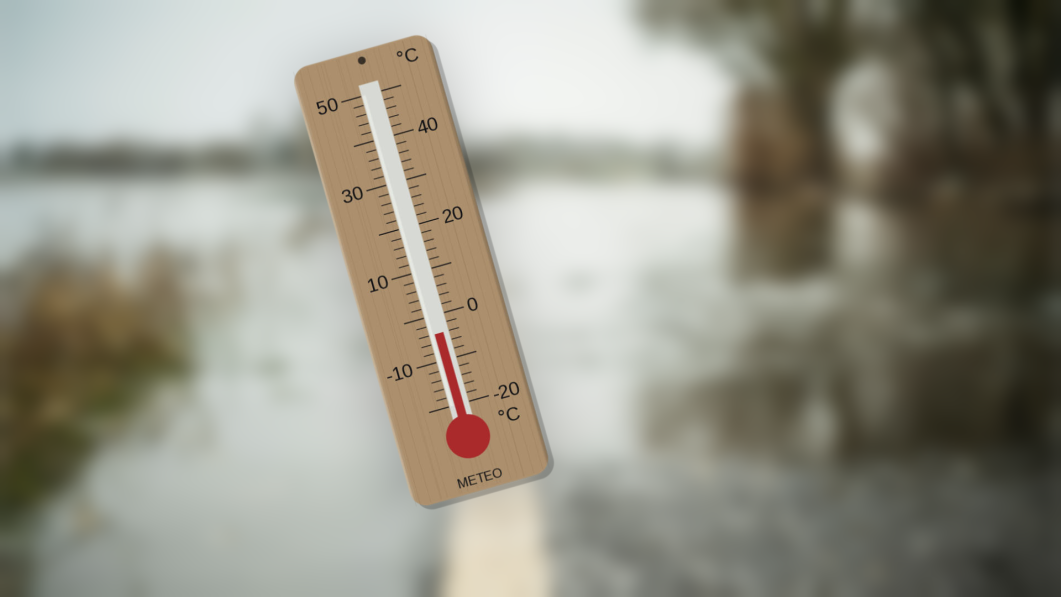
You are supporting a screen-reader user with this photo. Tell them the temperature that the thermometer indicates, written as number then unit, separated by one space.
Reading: -4 °C
